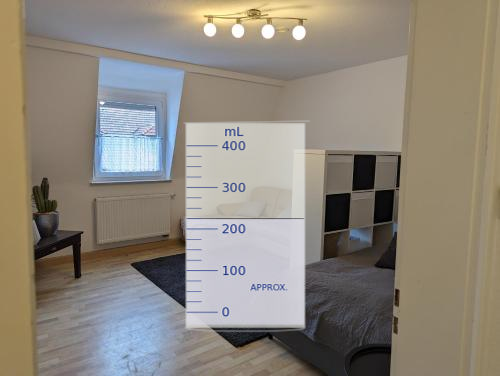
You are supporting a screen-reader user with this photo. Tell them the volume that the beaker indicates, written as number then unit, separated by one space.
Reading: 225 mL
